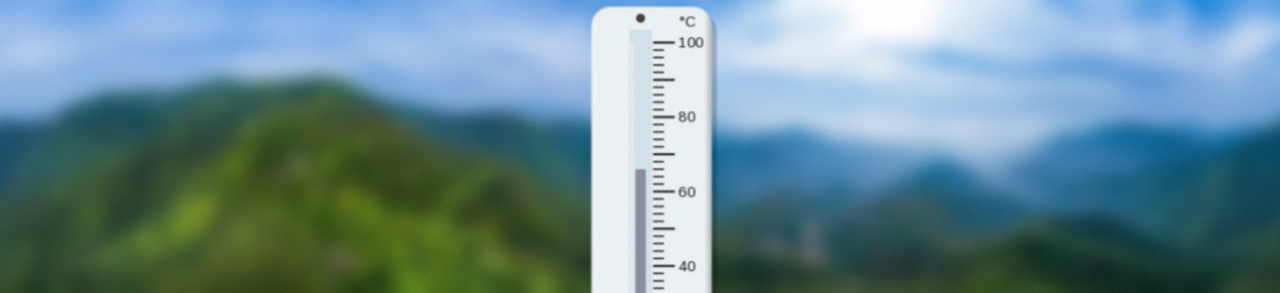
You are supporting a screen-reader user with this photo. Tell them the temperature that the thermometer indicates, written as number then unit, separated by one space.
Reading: 66 °C
